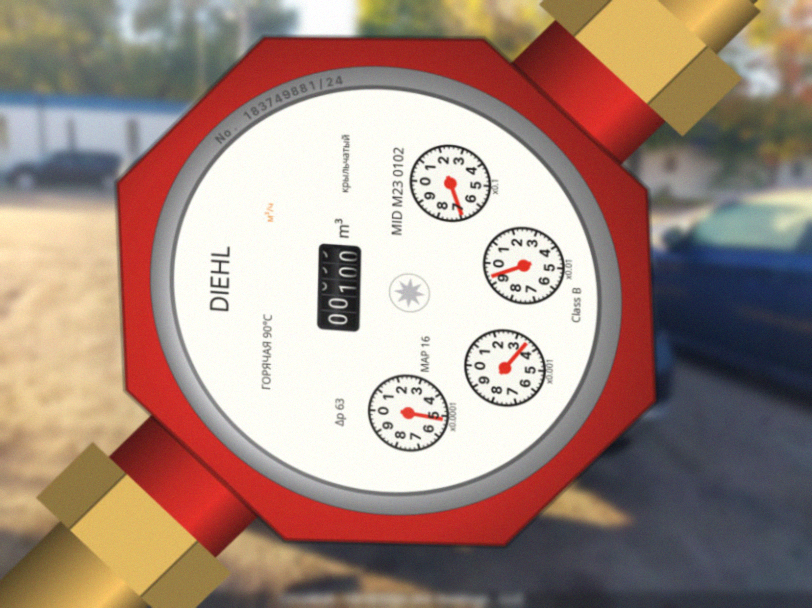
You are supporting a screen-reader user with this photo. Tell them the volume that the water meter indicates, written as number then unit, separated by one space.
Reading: 99.6935 m³
